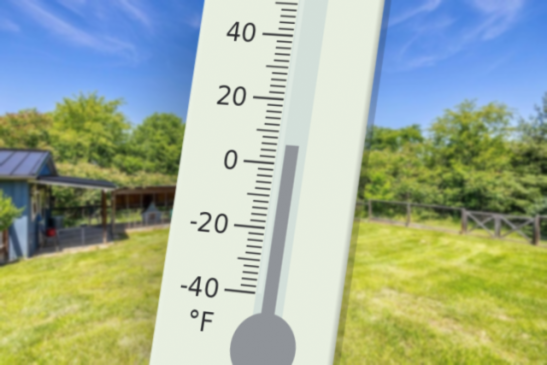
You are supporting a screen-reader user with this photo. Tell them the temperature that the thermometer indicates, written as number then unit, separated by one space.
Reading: 6 °F
